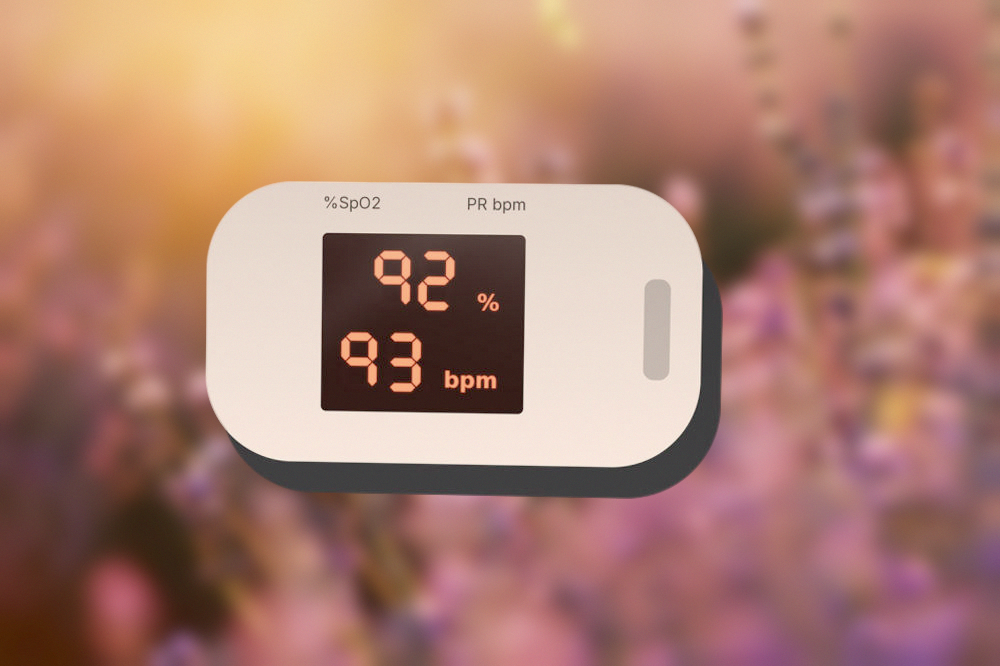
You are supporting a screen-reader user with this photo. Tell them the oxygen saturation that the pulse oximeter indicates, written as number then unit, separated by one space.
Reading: 92 %
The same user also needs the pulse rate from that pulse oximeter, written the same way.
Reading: 93 bpm
